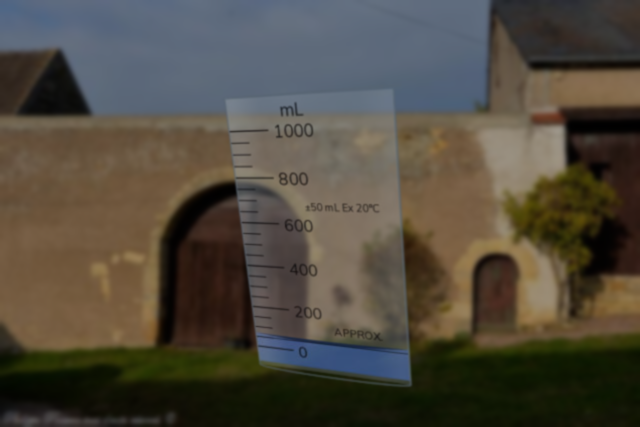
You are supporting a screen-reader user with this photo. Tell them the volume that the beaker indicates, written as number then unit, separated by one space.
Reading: 50 mL
